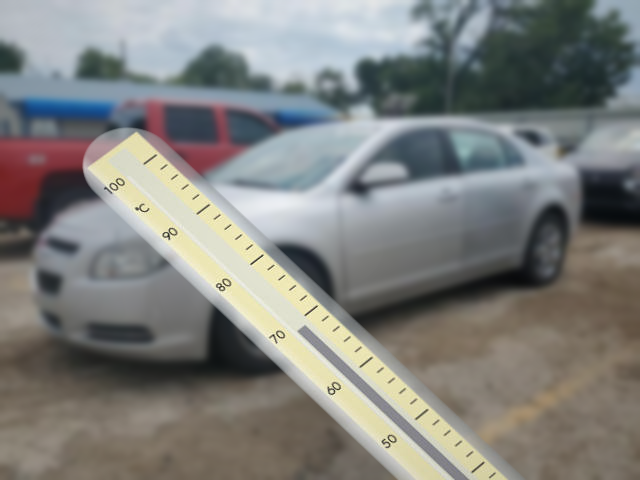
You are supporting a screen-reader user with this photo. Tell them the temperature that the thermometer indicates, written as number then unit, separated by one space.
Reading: 69 °C
